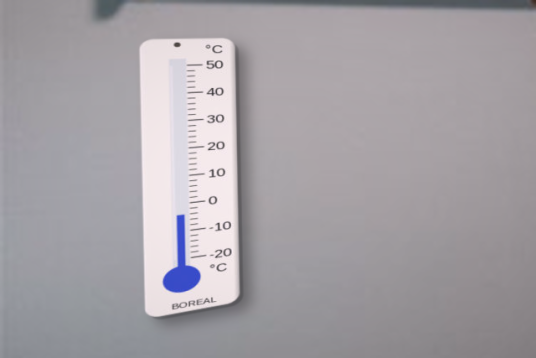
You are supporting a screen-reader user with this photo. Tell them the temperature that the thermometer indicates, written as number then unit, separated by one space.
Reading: -4 °C
